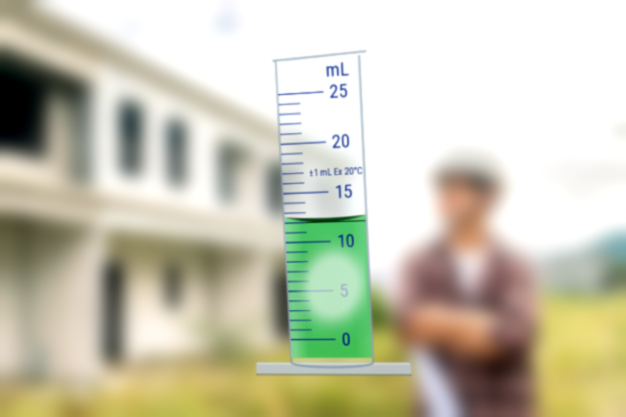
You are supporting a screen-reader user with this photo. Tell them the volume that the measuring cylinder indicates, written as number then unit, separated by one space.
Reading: 12 mL
